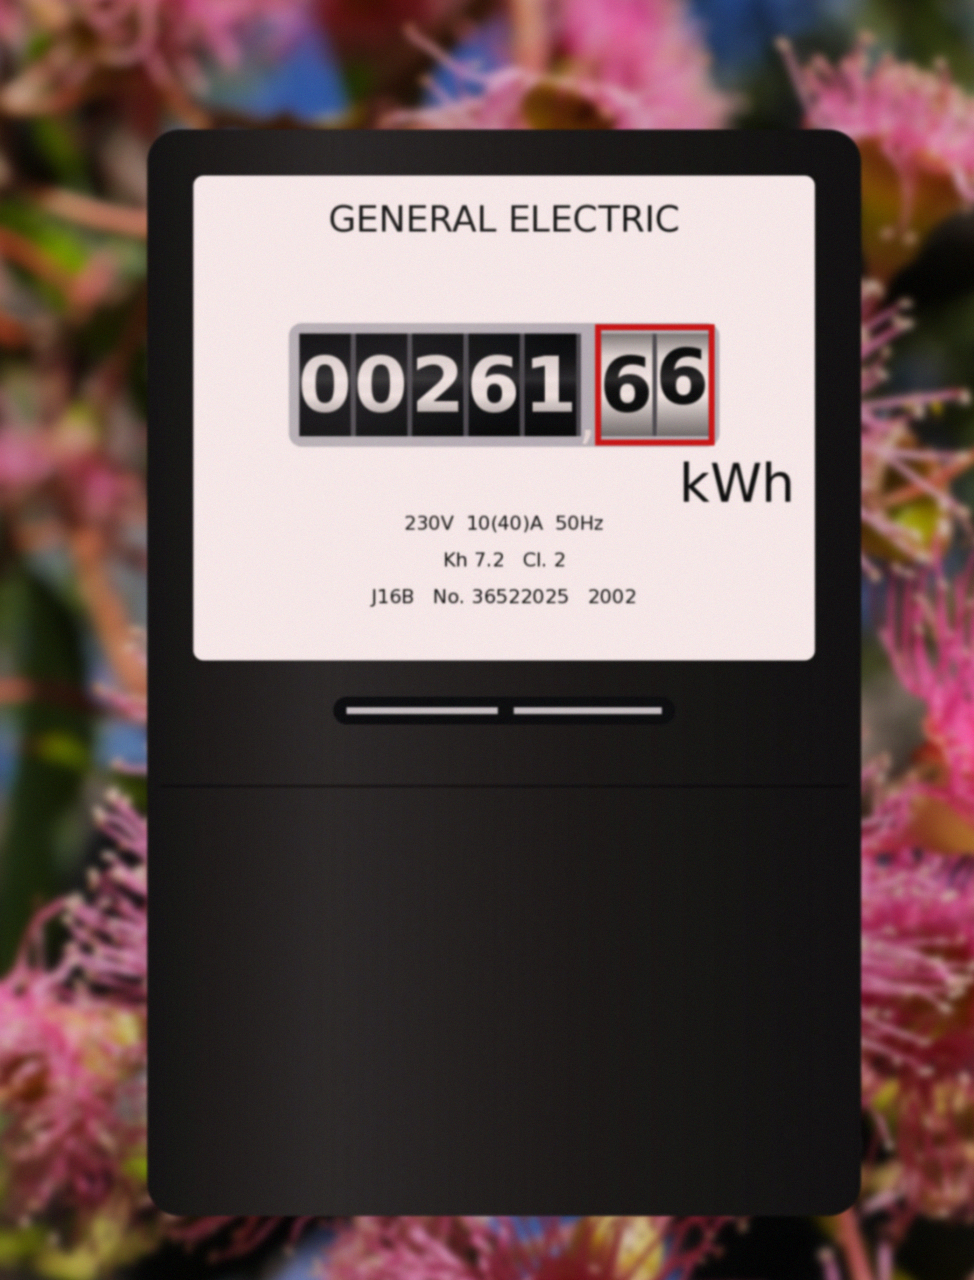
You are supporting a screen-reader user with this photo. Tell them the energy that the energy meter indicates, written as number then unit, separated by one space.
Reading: 261.66 kWh
